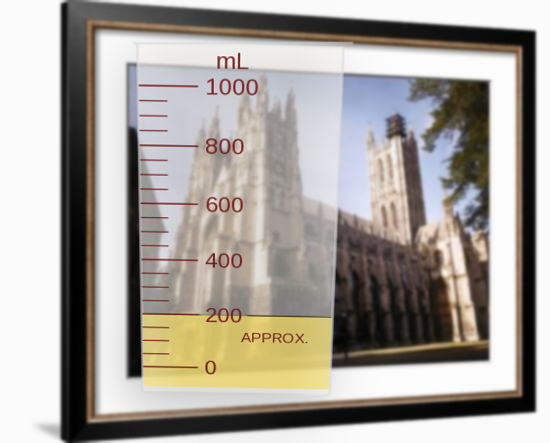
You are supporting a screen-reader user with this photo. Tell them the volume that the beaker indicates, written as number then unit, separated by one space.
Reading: 200 mL
